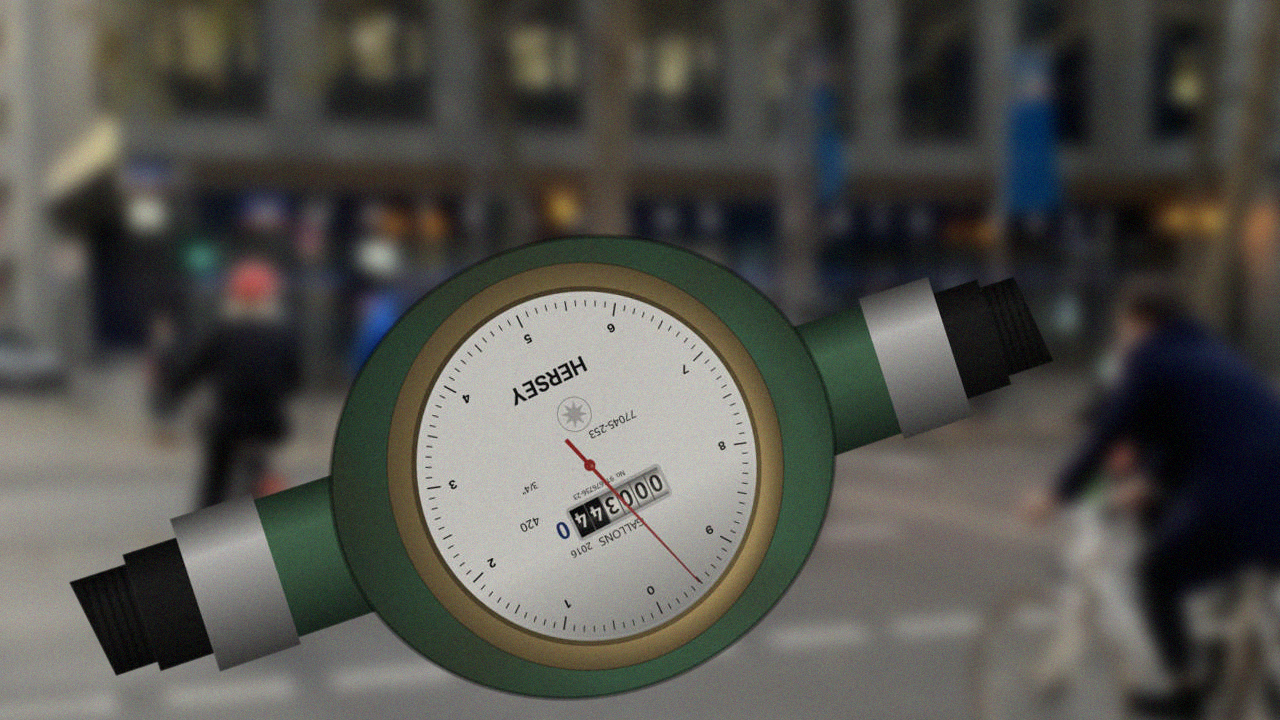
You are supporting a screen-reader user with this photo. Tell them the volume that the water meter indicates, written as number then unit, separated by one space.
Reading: 3439.5 gal
